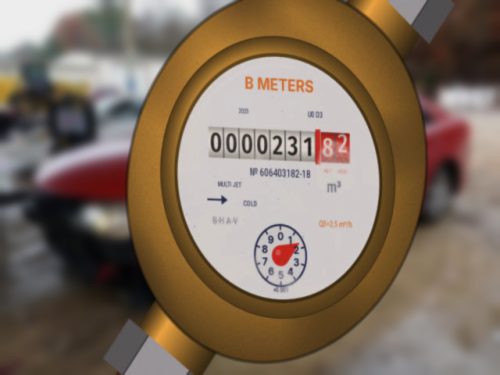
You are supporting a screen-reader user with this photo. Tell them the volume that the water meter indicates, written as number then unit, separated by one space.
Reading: 231.821 m³
